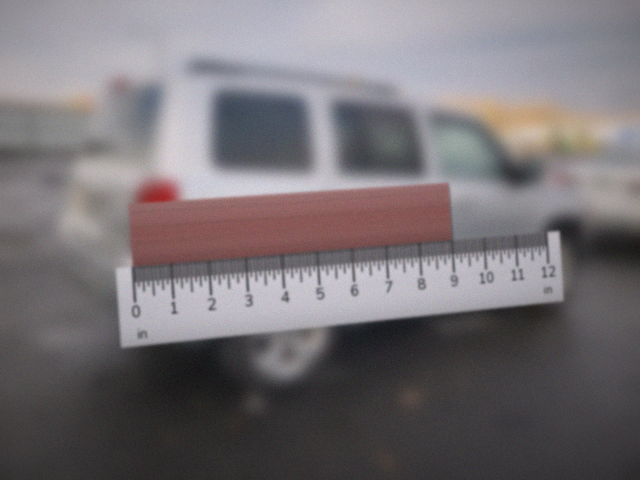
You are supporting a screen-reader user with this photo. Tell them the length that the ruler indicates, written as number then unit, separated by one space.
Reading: 9 in
